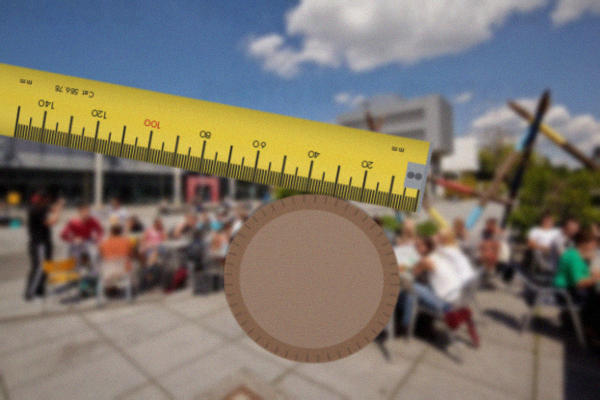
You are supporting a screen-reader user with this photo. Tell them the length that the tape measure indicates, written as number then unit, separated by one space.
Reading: 65 mm
